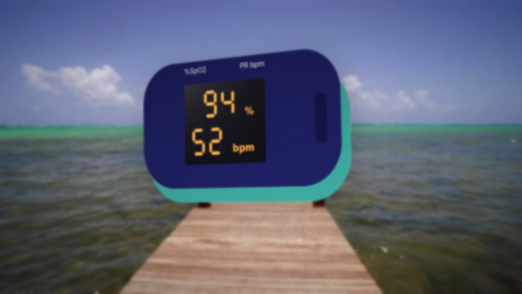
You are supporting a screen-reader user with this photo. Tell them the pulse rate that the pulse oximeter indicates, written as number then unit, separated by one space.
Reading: 52 bpm
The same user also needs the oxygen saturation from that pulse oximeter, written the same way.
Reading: 94 %
